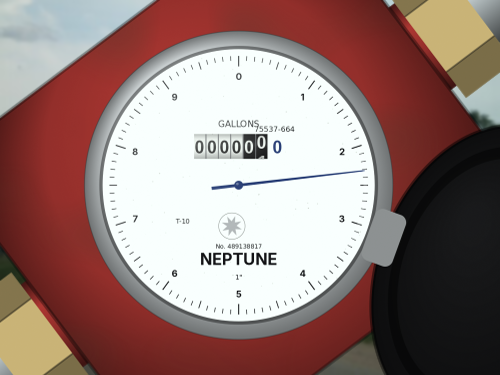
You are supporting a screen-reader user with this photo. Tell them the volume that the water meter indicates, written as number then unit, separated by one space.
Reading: 2.3 gal
